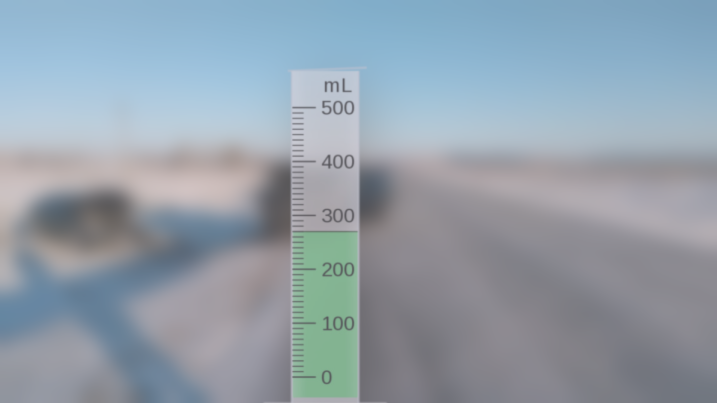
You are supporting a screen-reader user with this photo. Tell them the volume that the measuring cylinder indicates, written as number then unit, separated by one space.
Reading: 270 mL
